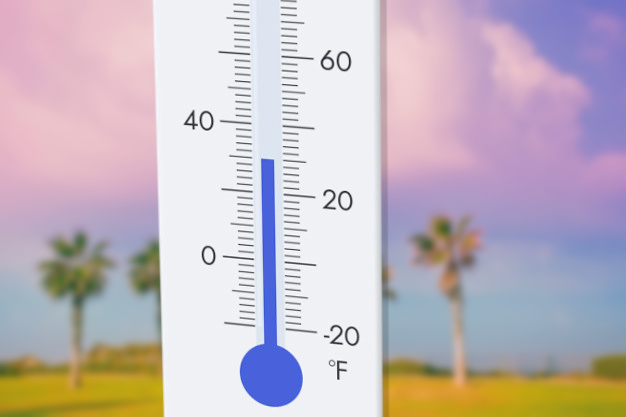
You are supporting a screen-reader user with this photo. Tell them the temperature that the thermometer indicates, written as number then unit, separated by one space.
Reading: 30 °F
